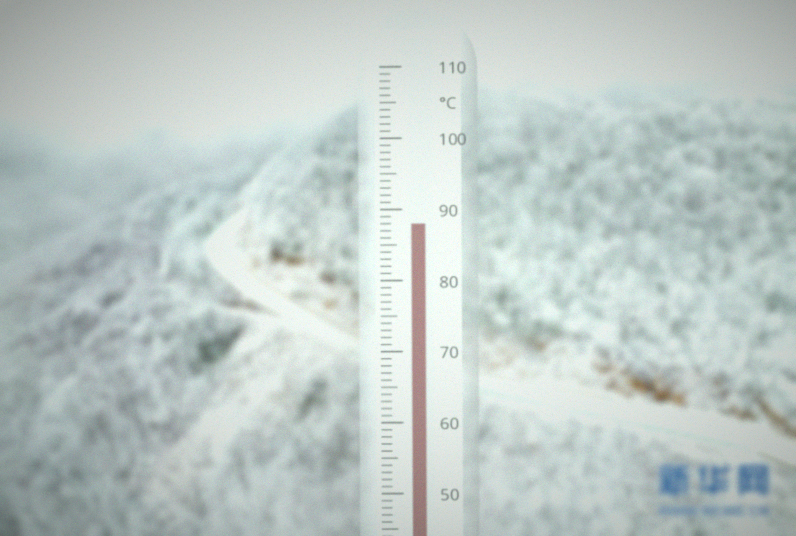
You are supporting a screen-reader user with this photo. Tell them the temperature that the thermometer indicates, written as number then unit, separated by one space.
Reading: 88 °C
